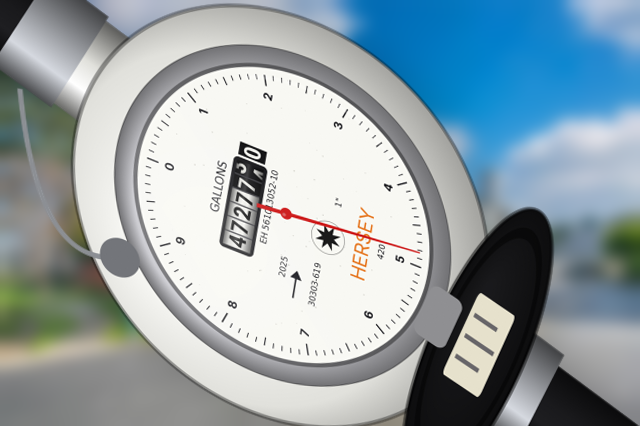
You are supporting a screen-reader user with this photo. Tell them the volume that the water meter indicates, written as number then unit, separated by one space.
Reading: 4727734.8 gal
